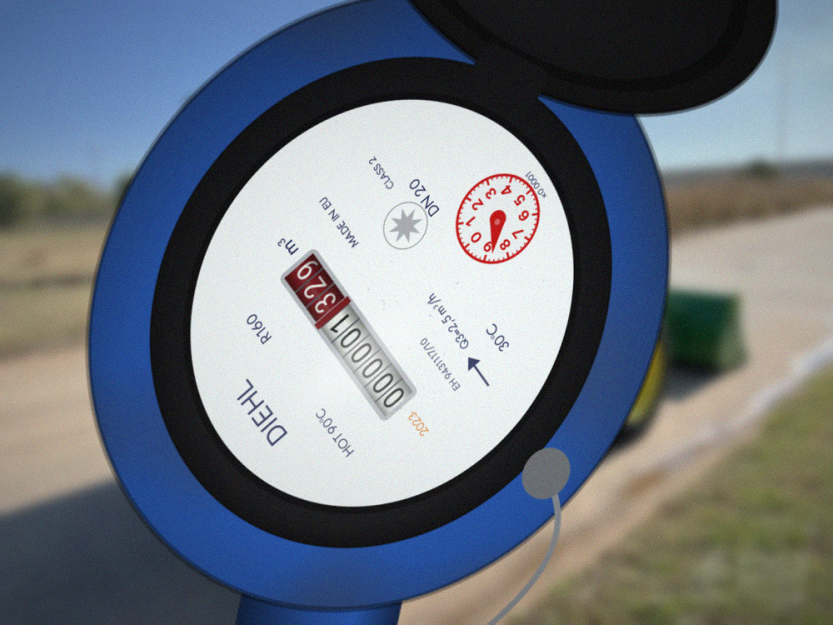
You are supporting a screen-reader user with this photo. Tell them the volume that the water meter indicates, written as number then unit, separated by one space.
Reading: 1.3288 m³
